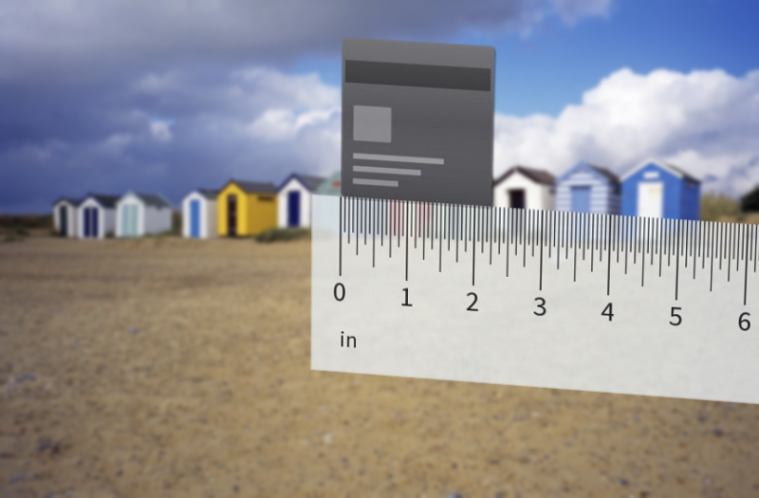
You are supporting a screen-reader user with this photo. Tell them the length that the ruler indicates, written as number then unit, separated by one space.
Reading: 2.25 in
